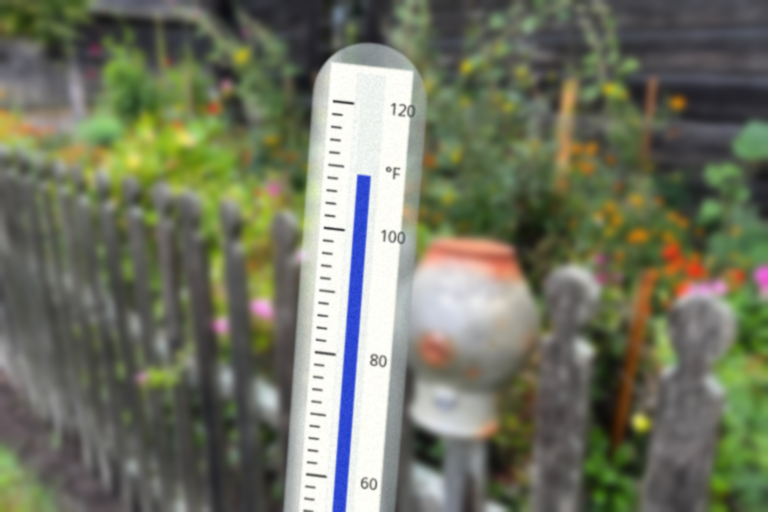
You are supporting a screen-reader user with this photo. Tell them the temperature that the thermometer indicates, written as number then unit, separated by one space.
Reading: 109 °F
